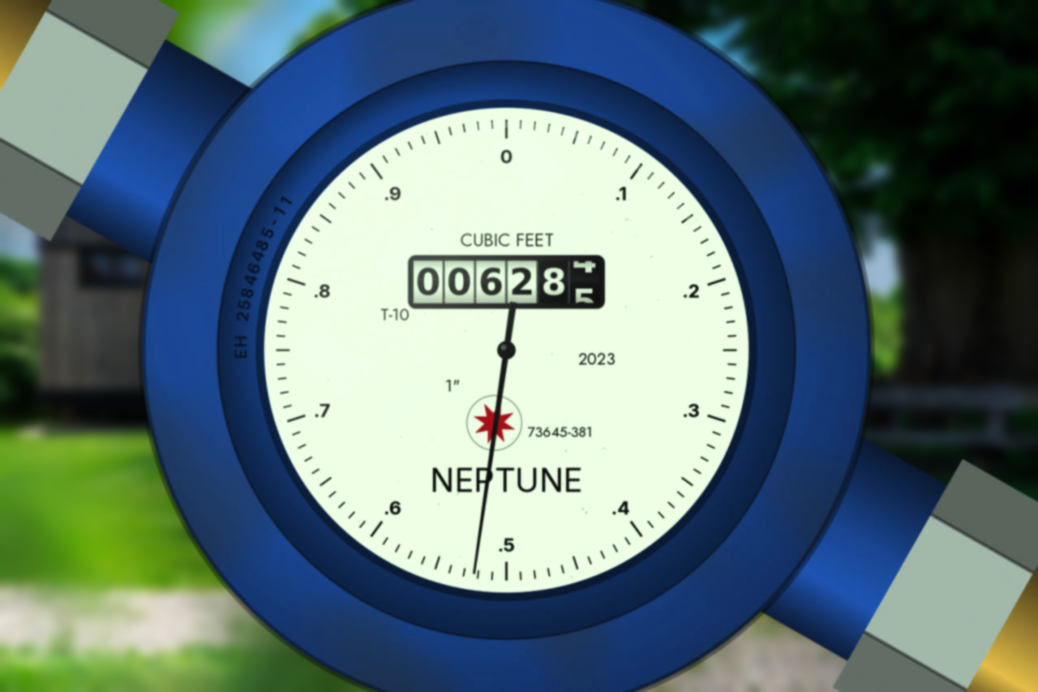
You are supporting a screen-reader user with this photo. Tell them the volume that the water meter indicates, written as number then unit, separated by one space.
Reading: 6284.52 ft³
